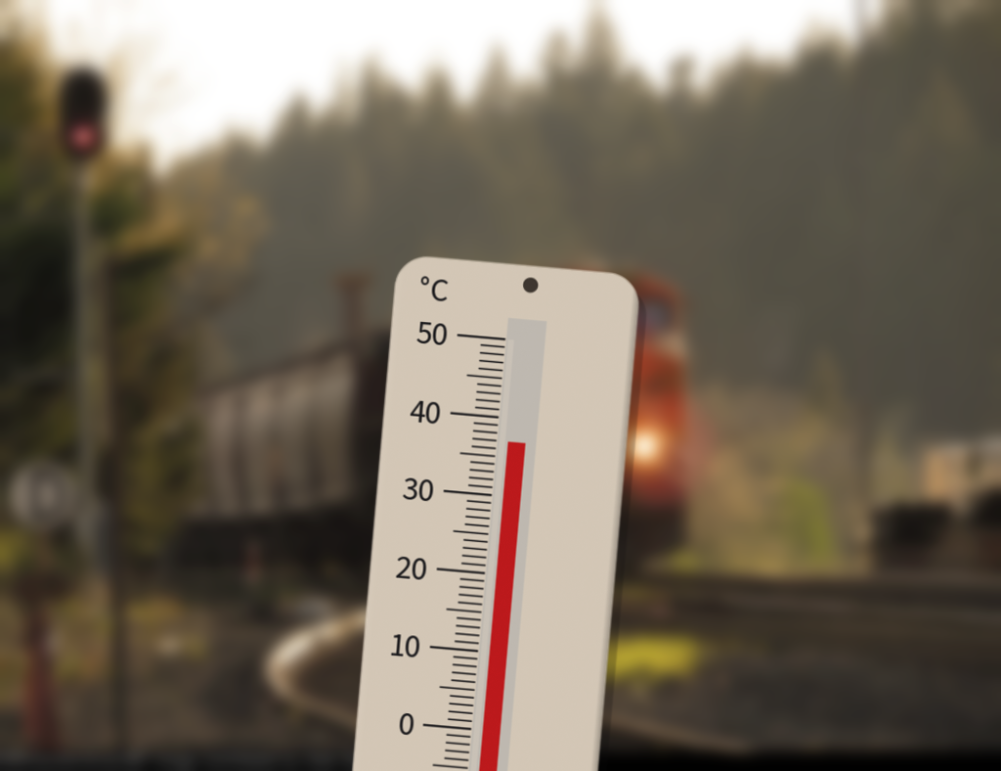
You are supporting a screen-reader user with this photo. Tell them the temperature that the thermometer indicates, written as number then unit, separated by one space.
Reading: 37 °C
